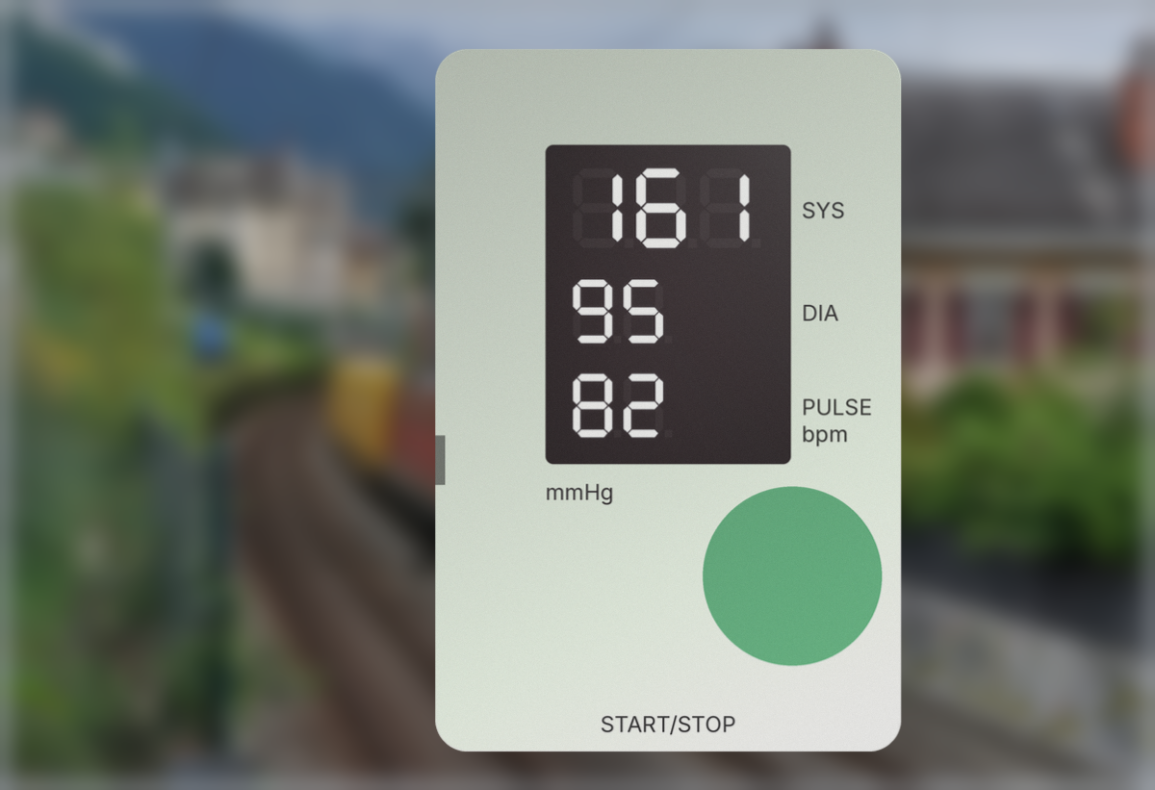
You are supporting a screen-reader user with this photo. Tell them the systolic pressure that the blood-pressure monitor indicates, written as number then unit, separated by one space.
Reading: 161 mmHg
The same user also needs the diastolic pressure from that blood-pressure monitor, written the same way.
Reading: 95 mmHg
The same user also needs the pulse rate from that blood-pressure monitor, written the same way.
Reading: 82 bpm
